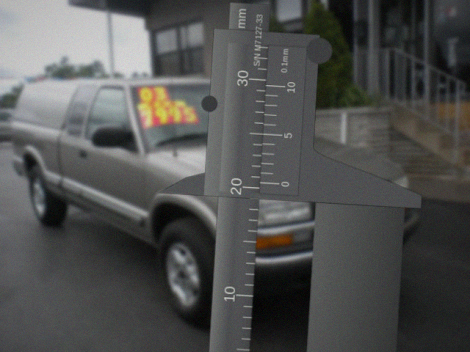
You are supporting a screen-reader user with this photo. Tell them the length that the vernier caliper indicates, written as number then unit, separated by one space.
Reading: 20.5 mm
